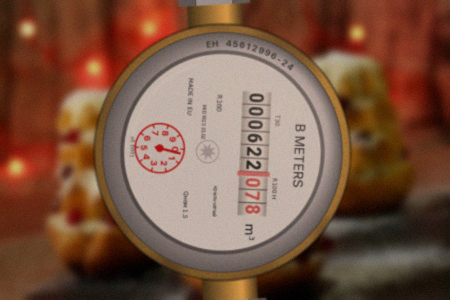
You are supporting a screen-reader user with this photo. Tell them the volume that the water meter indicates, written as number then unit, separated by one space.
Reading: 622.0780 m³
